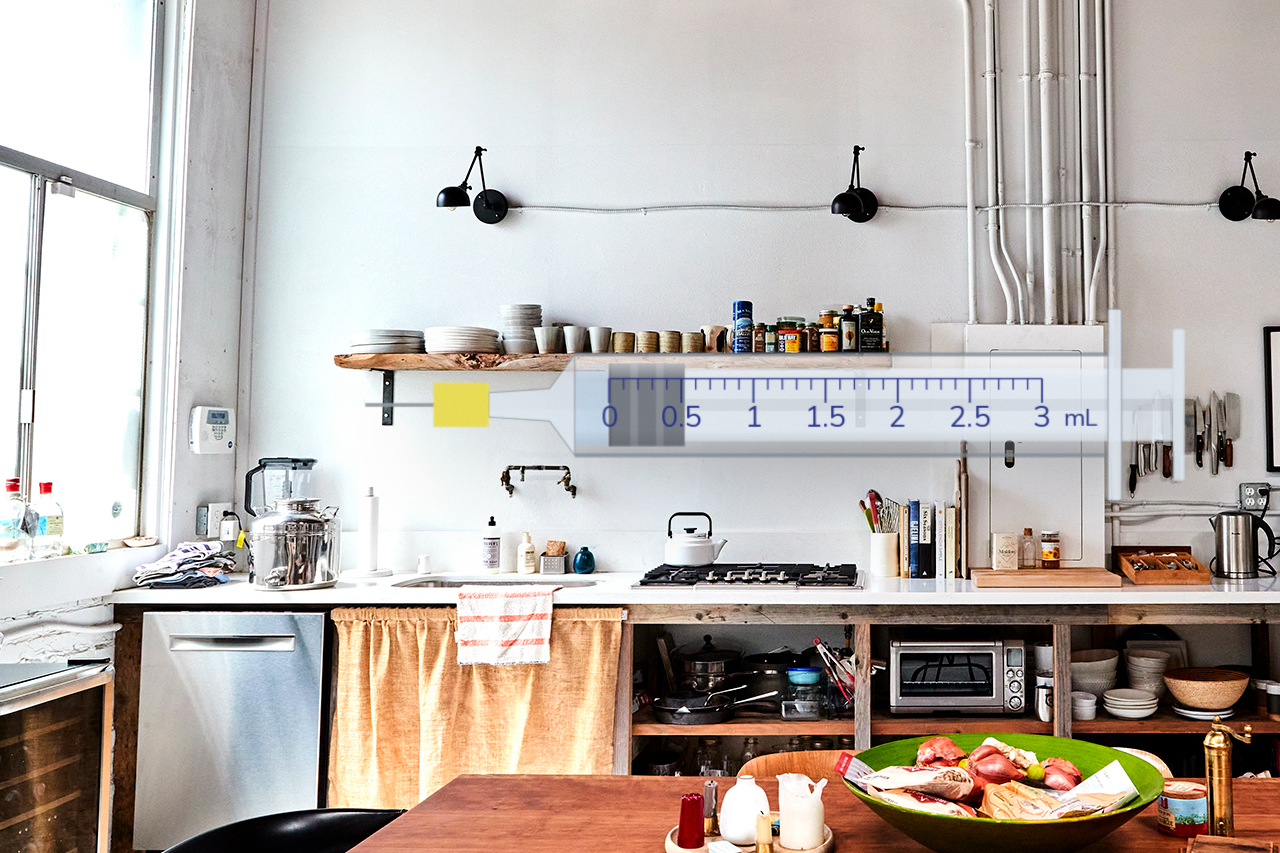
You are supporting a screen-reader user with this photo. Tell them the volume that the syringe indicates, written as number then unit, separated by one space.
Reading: 0 mL
